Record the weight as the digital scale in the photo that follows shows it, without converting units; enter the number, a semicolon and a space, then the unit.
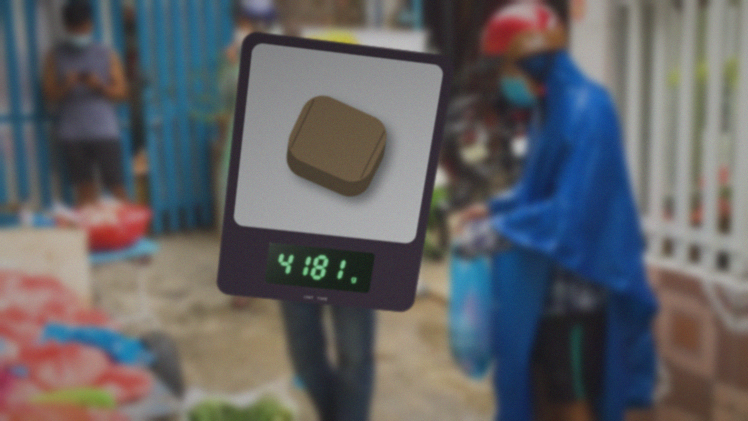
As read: 4181; g
